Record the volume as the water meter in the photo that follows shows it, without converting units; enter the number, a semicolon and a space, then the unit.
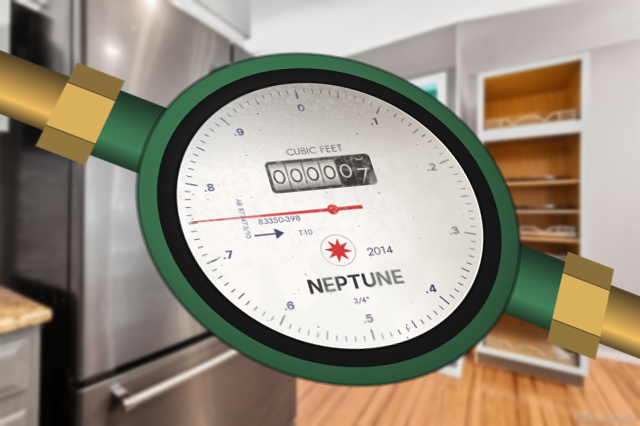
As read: 6.75; ft³
